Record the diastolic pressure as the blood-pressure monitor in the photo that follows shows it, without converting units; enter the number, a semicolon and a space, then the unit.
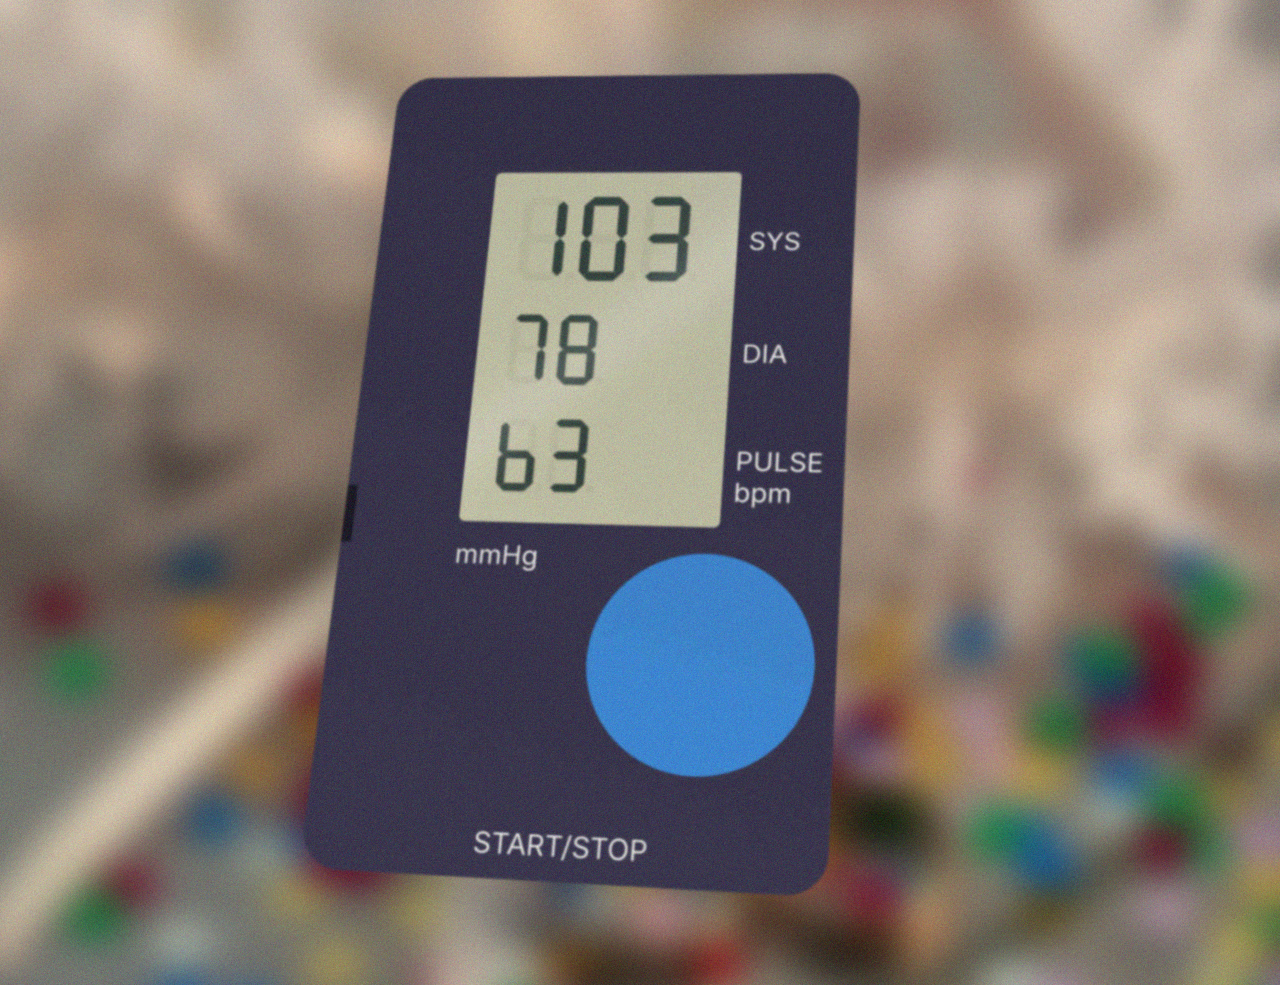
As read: 78; mmHg
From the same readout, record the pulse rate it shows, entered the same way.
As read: 63; bpm
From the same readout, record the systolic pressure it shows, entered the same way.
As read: 103; mmHg
